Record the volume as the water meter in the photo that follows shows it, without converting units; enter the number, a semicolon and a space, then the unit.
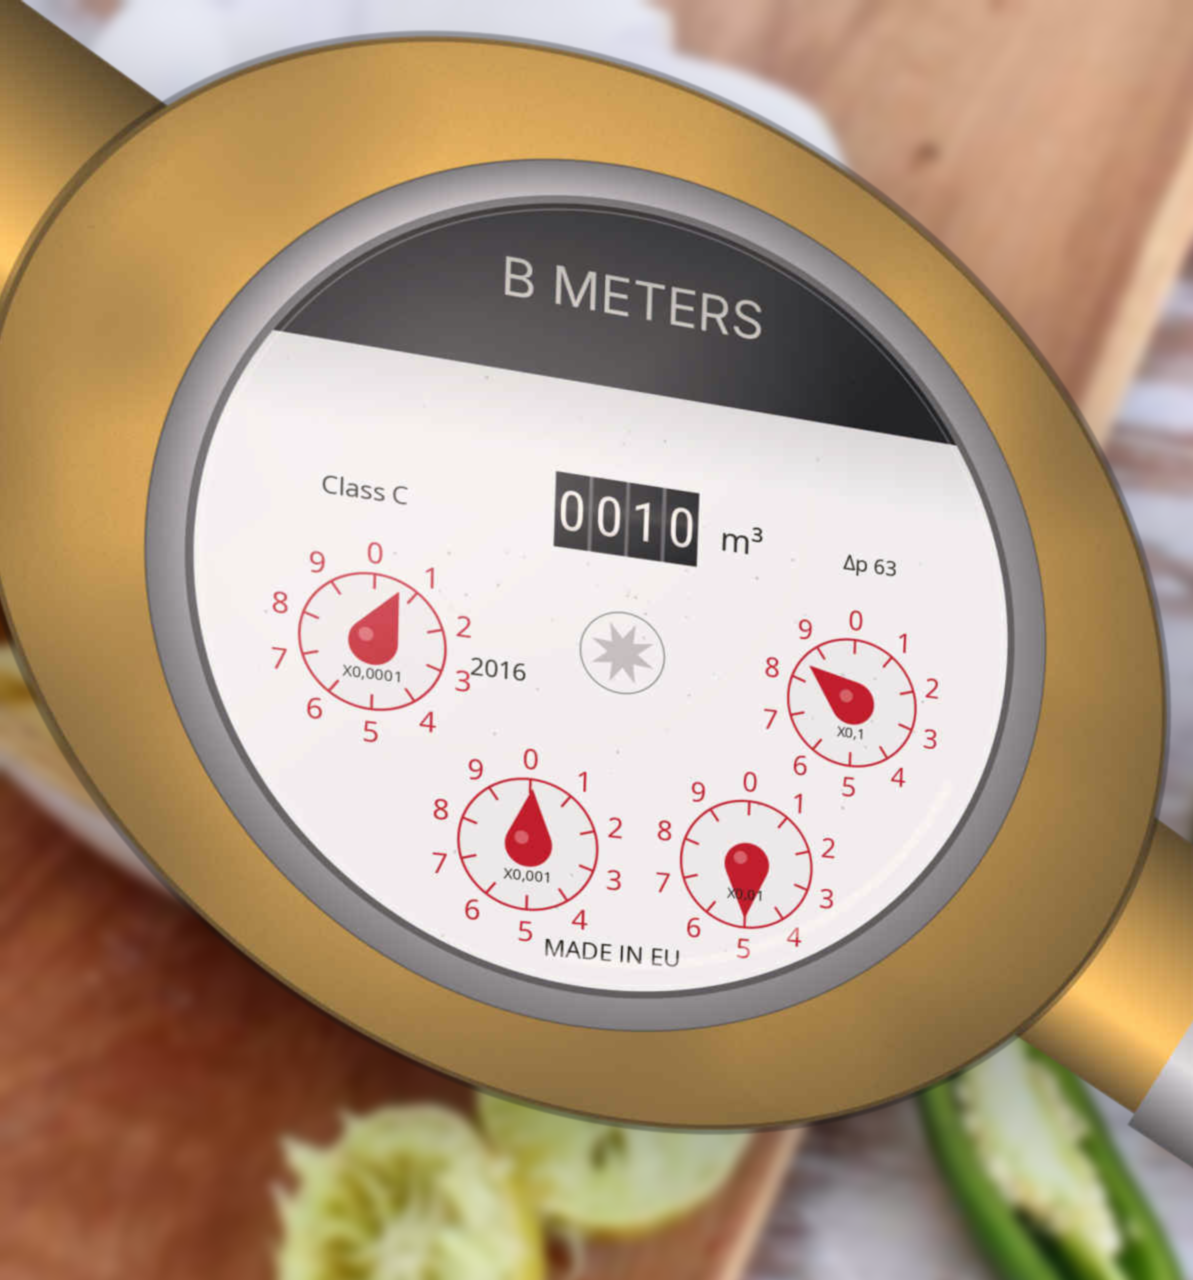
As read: 10.8500; m³
